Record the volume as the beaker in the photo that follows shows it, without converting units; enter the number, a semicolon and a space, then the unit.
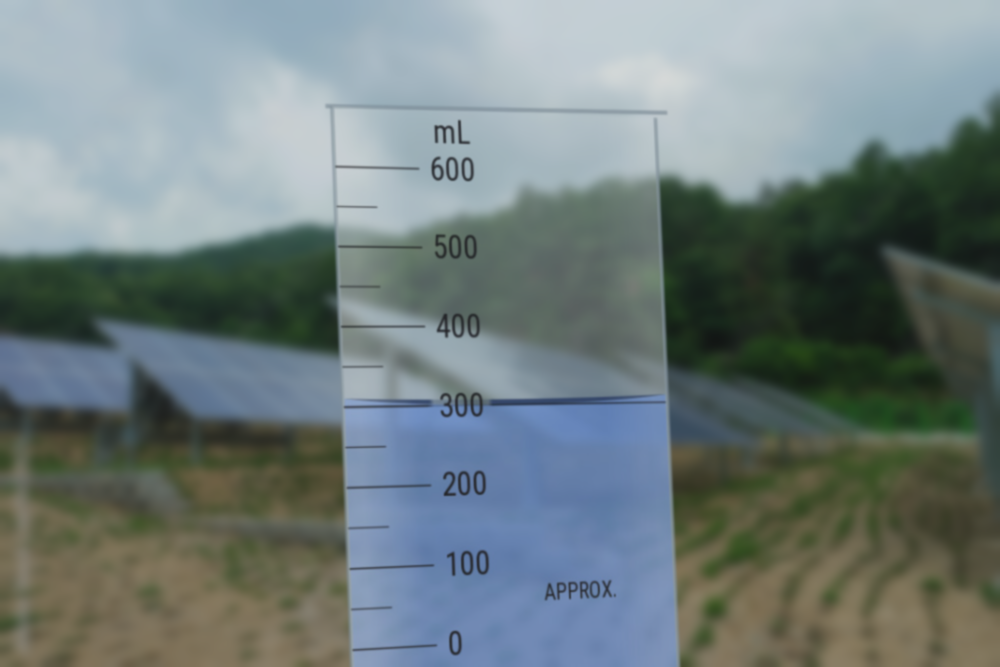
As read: 300; mL
